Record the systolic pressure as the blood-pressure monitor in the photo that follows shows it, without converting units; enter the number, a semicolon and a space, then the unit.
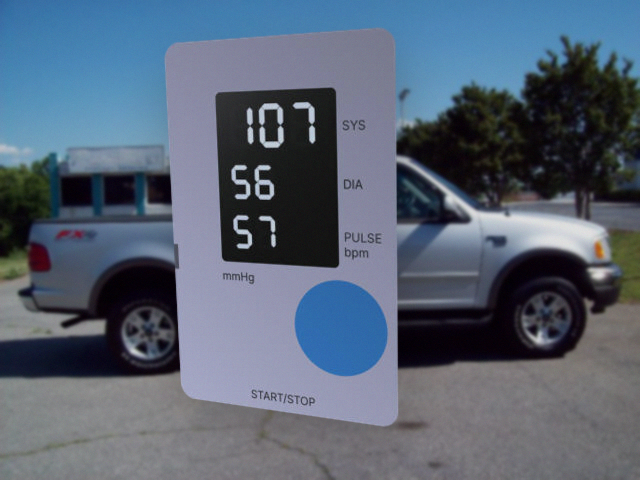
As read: 107; mmHg
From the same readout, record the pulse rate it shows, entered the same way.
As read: 57; bpm
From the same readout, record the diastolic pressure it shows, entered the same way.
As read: 56; mmHg
